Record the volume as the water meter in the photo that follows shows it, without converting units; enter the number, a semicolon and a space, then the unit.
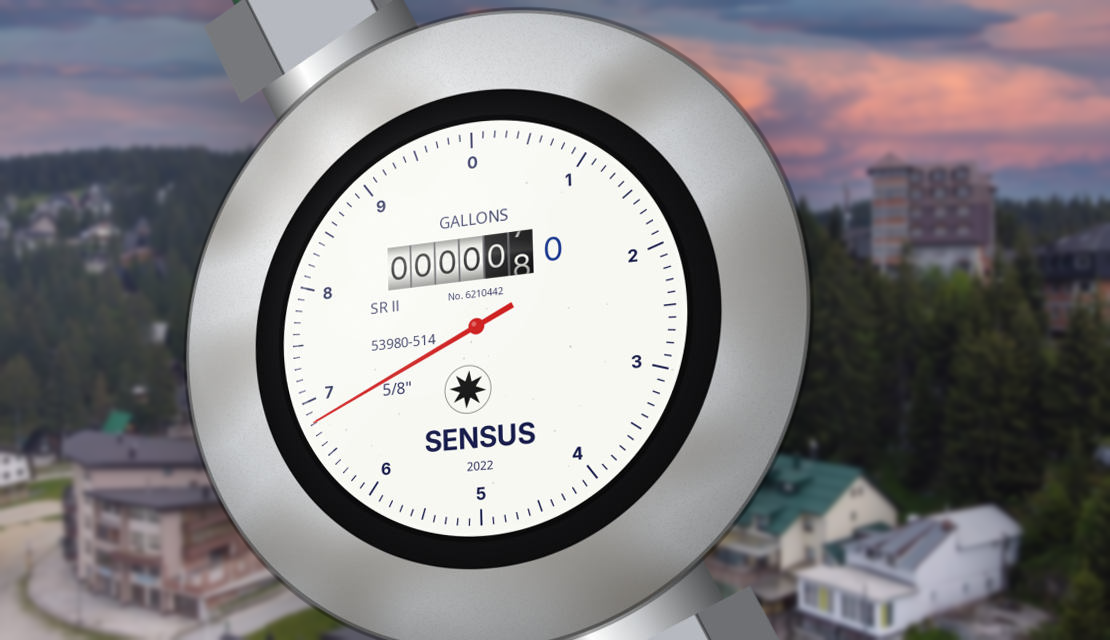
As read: 76.8; gal
